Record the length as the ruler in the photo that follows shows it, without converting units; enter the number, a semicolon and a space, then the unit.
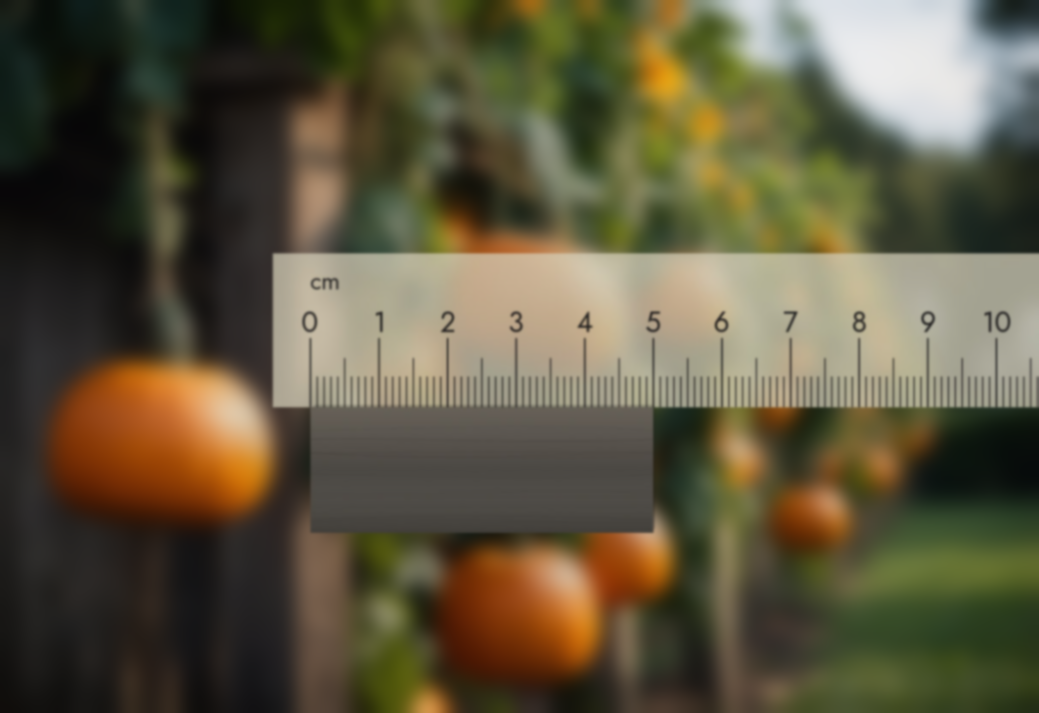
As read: 5; cm
